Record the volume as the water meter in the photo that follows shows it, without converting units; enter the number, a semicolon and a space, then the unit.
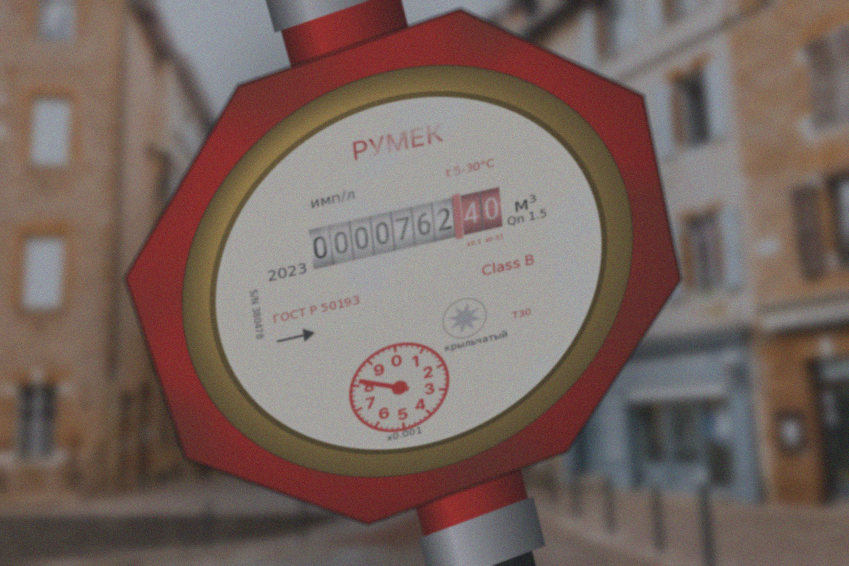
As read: 762.408; m³
